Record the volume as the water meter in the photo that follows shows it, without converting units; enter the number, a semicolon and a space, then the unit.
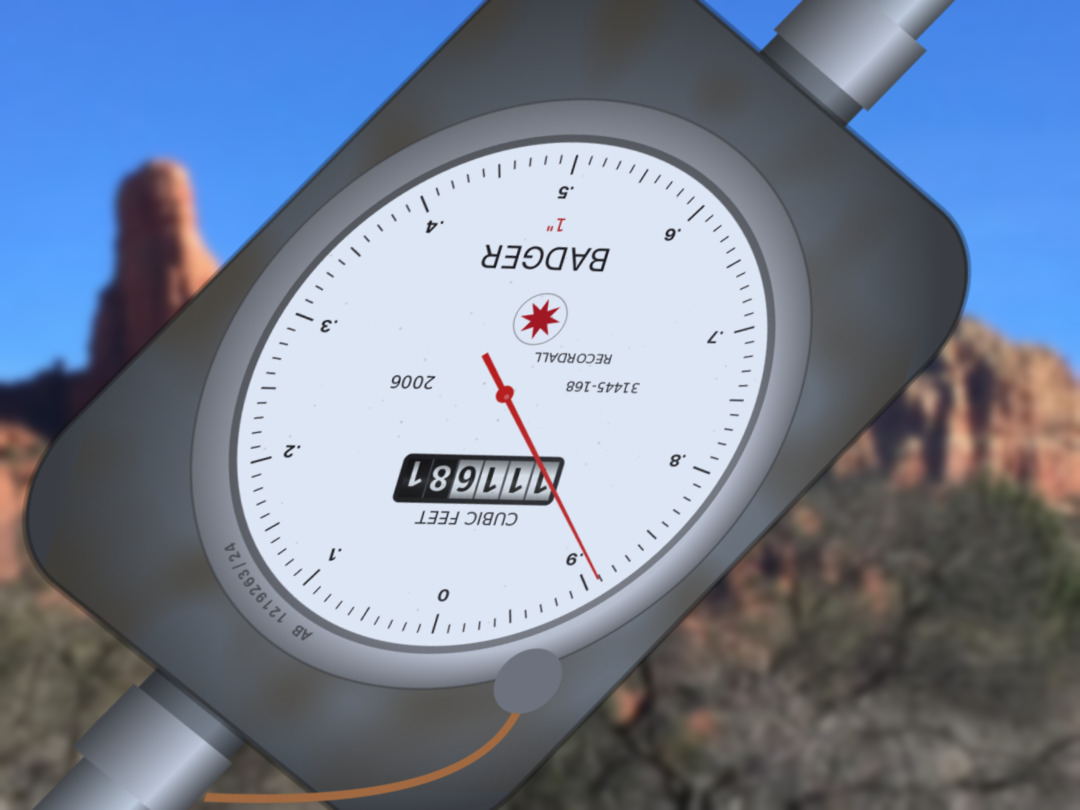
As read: 111680.89; ft³
